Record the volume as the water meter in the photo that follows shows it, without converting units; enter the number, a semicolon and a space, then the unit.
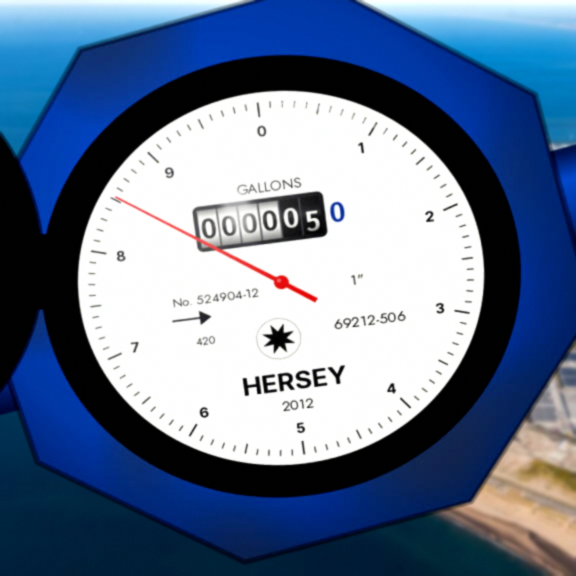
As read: 48.5; gal
